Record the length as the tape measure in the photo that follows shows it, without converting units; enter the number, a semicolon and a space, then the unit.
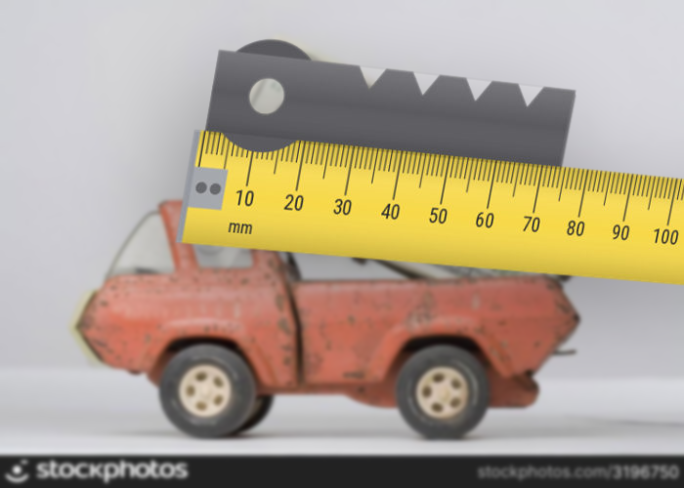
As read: 74; mm
